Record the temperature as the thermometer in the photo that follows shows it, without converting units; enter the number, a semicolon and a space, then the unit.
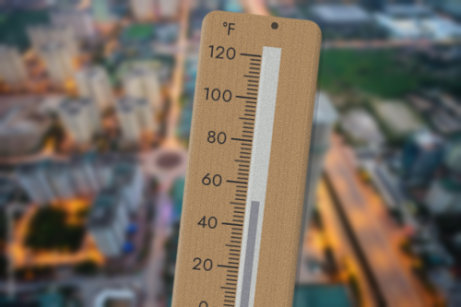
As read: 52; °F
